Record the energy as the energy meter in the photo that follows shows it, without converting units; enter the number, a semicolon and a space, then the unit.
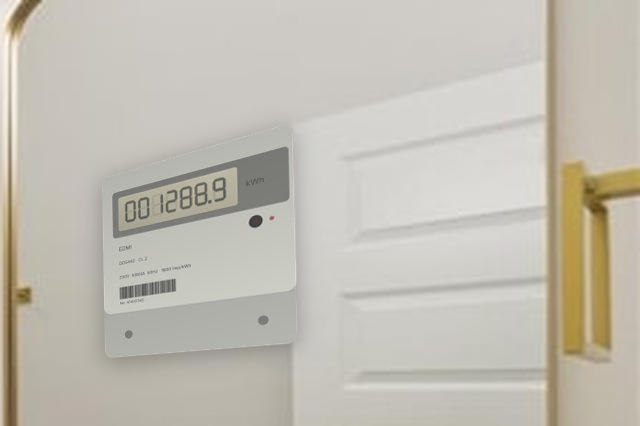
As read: 1288.9; kWh
